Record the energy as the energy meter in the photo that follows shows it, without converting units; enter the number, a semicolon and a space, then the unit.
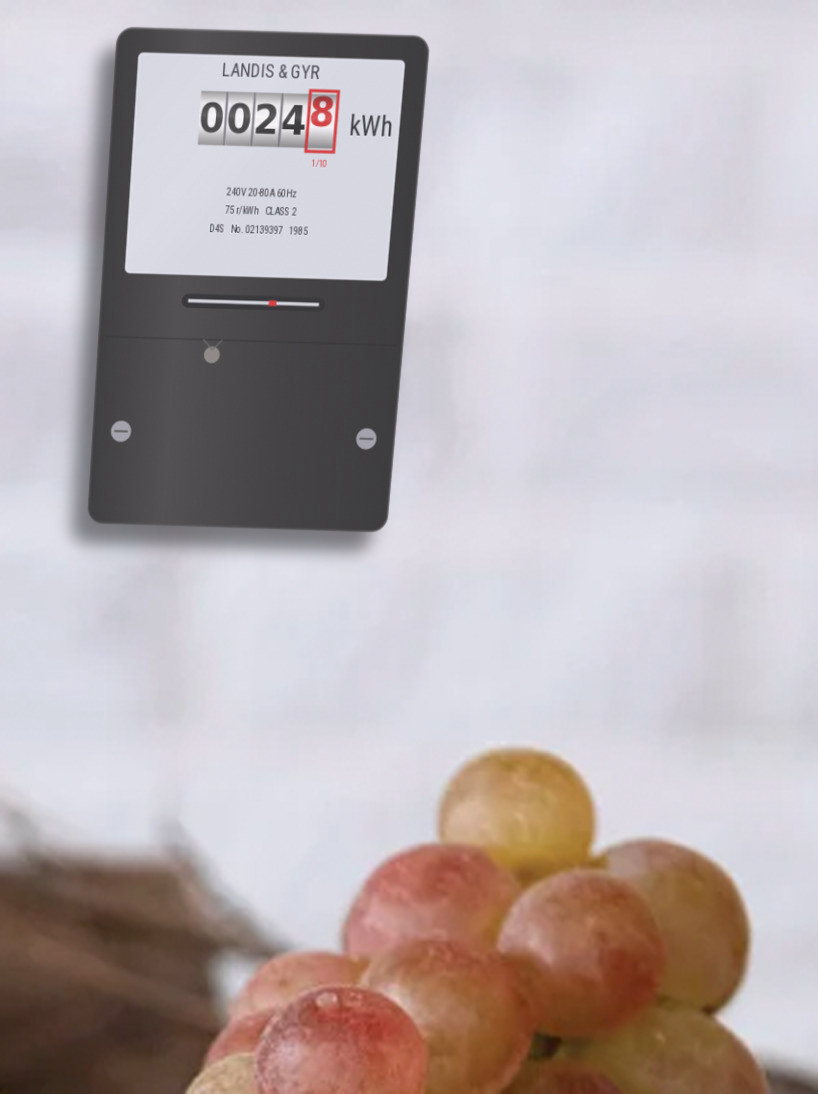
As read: 24.8; kWh
